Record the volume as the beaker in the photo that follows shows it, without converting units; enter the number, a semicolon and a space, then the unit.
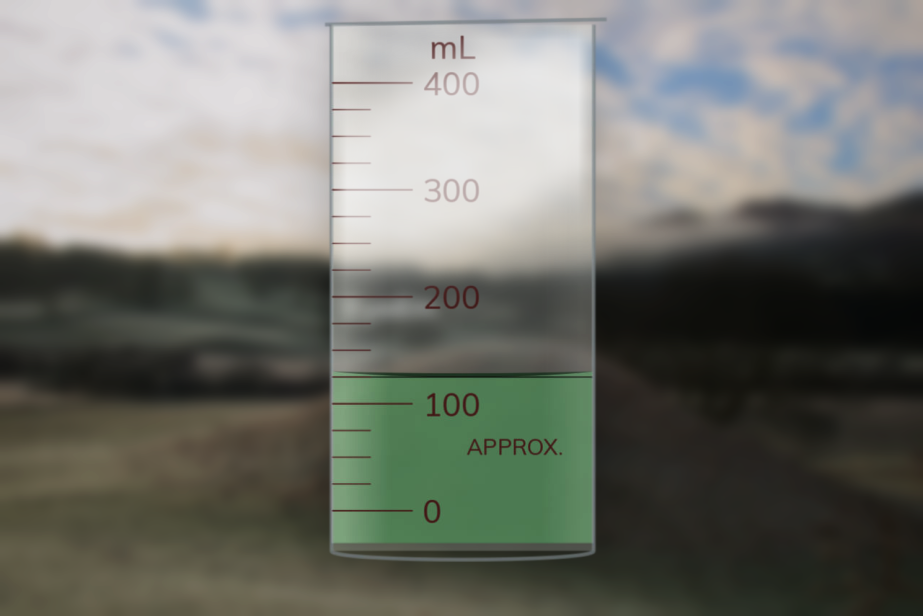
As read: 125; mL
